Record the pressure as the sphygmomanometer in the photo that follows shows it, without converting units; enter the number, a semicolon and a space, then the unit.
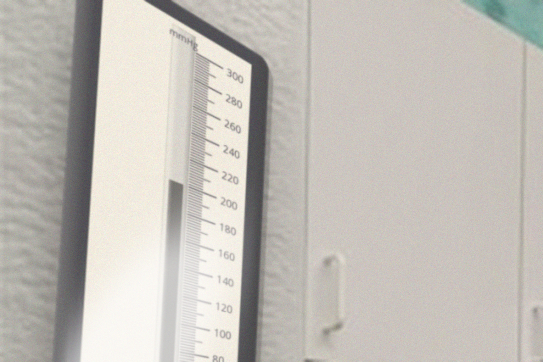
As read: 200; mmHg
